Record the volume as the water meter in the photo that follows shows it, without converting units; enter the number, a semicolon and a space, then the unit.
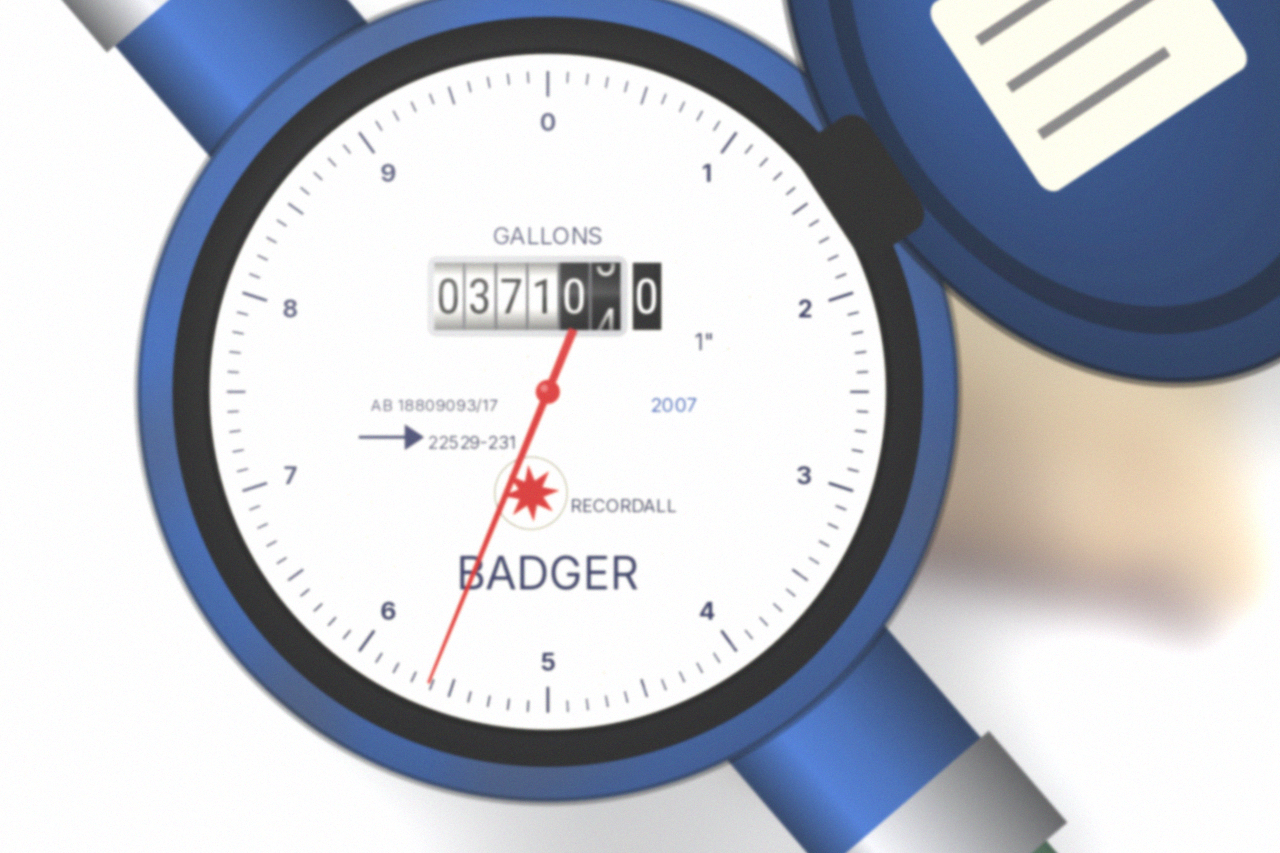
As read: 371035.6; gal
